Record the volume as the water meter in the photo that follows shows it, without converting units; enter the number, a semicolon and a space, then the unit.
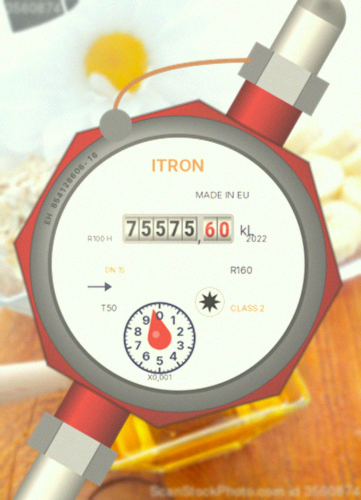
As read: 75575.599; kL
